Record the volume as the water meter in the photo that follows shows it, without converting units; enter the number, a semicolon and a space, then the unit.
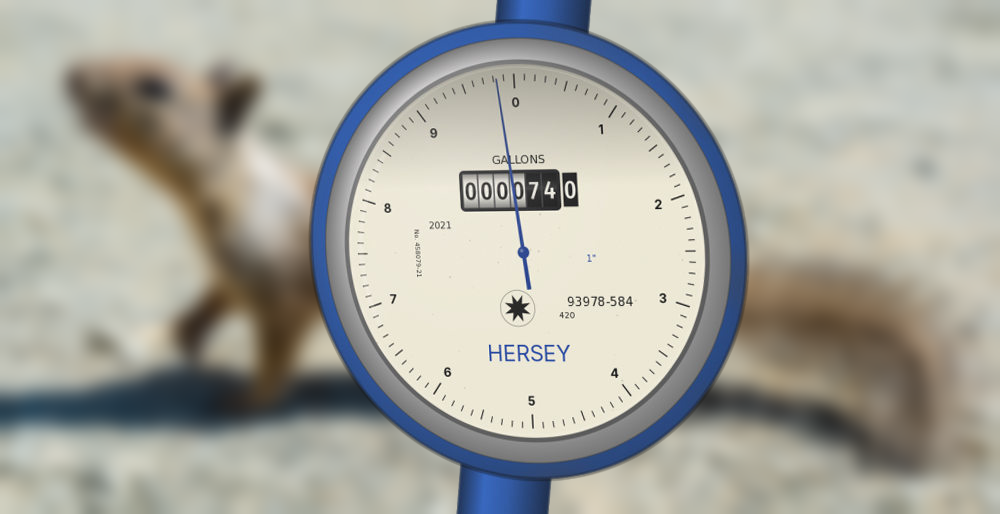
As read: 739.8; gal
